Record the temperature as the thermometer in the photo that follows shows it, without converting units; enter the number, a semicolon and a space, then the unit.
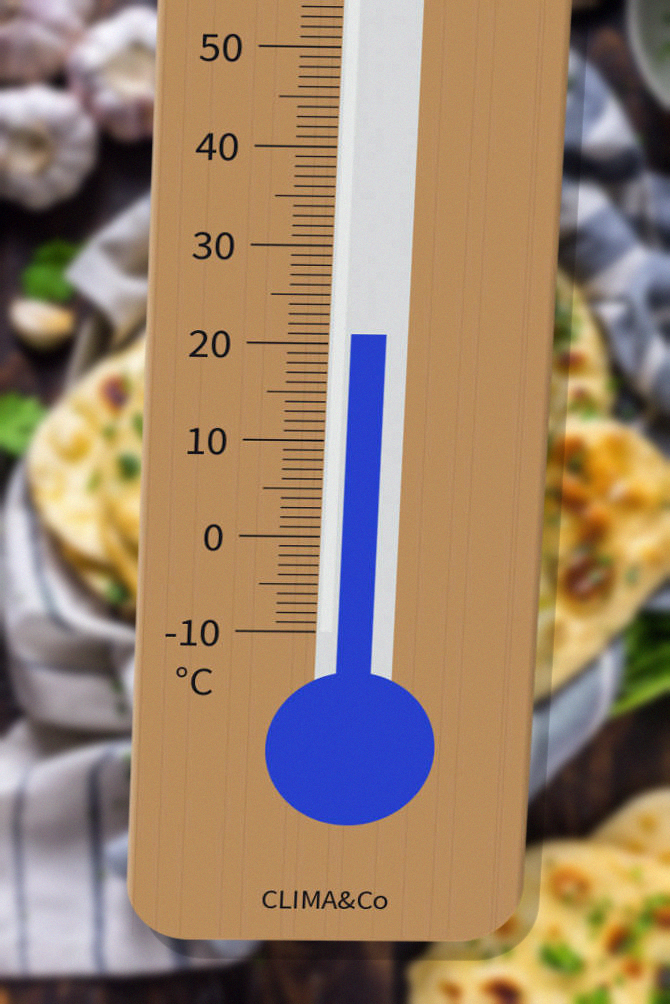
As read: 21; °C
